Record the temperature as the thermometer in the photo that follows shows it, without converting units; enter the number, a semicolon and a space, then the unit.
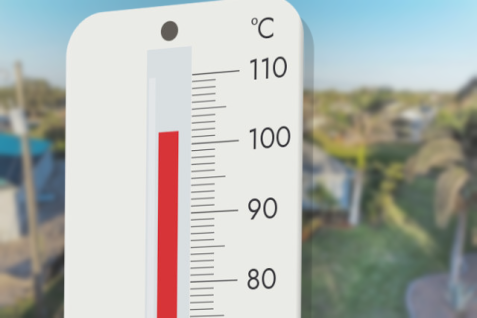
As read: 102; °C
